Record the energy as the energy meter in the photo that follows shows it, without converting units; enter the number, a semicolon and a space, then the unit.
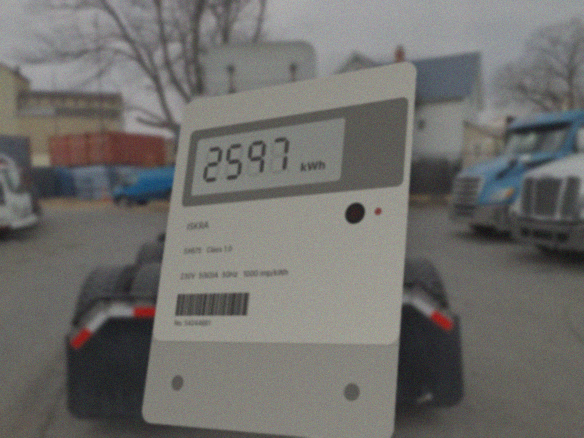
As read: 2597; kWh
